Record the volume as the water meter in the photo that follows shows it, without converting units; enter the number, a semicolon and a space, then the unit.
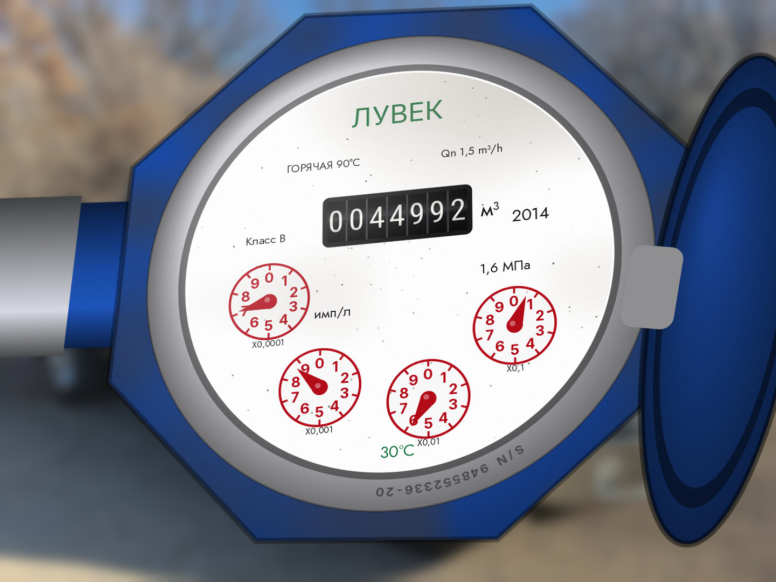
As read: 44992.0587; m³
